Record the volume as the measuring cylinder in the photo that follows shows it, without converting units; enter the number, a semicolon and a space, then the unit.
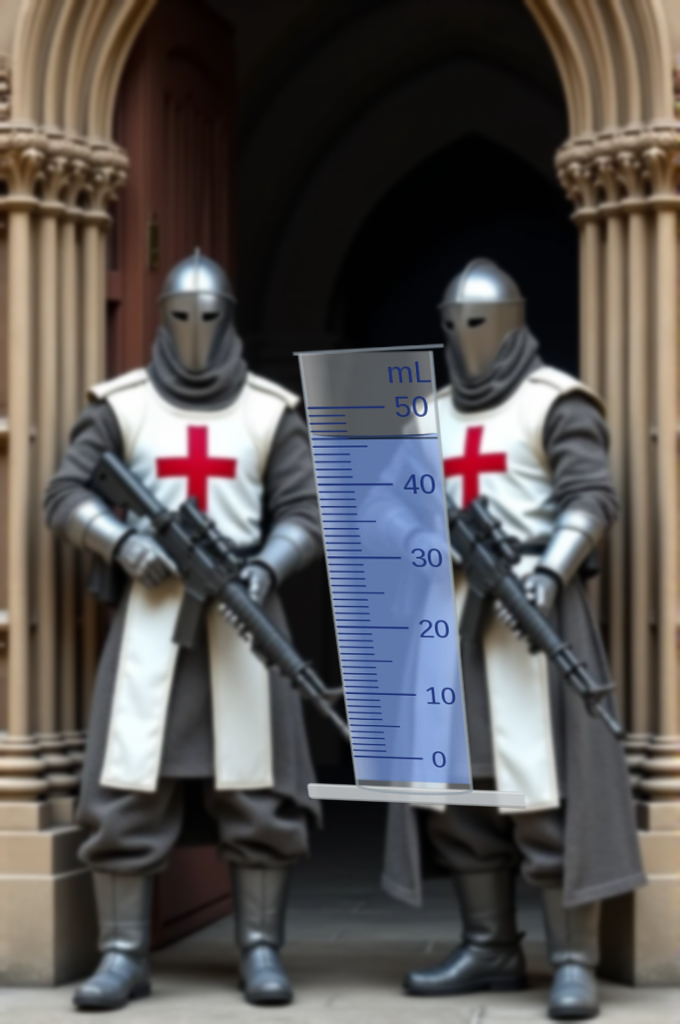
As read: 46; mL
